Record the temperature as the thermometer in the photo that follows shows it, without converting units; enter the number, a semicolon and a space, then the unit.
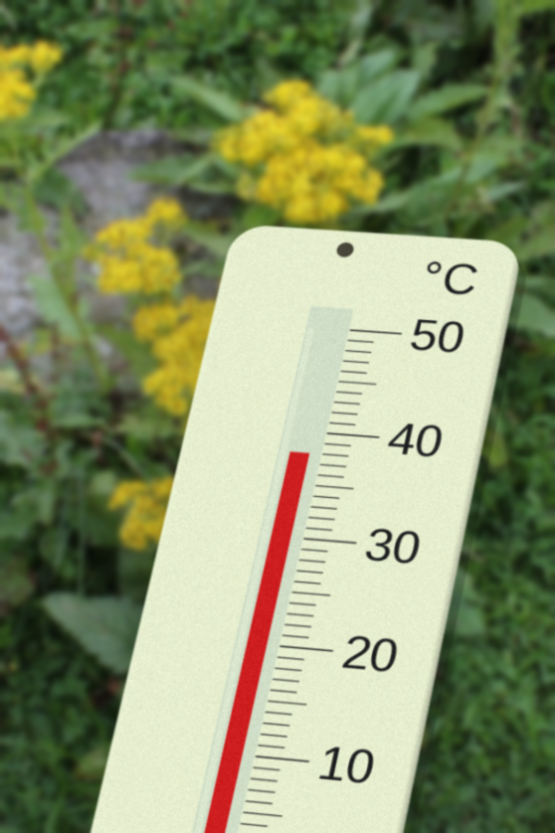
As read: 38; °C
